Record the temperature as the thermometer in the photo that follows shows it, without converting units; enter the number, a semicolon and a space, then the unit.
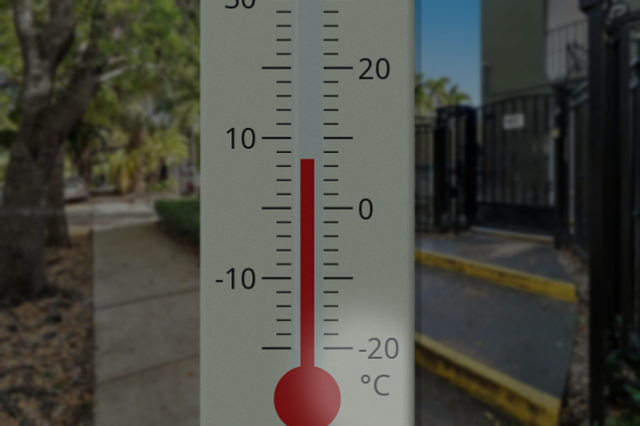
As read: 7; °C
